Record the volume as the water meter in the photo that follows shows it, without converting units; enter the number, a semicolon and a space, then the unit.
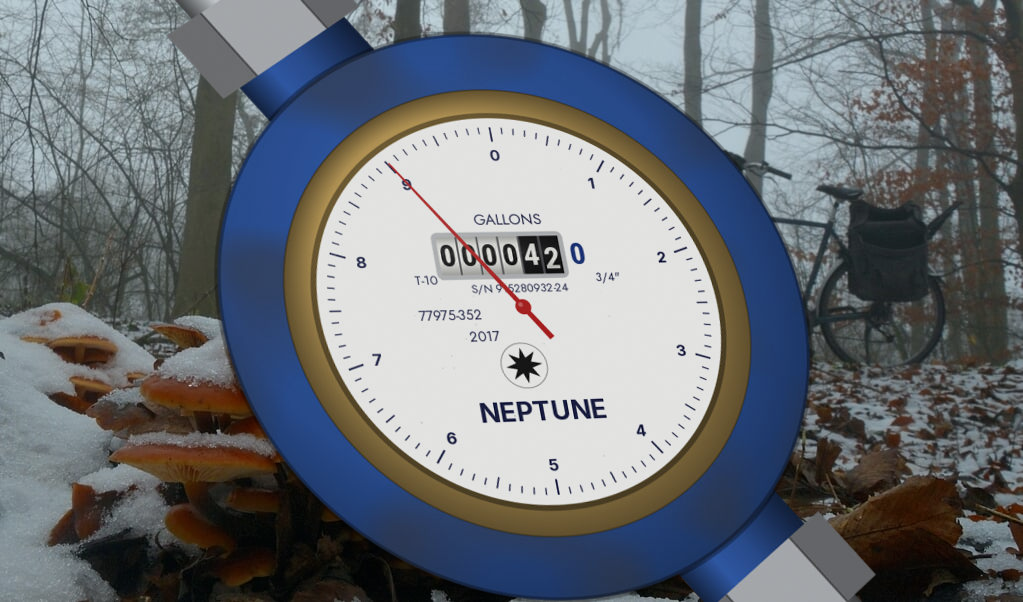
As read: 419.0; gal
